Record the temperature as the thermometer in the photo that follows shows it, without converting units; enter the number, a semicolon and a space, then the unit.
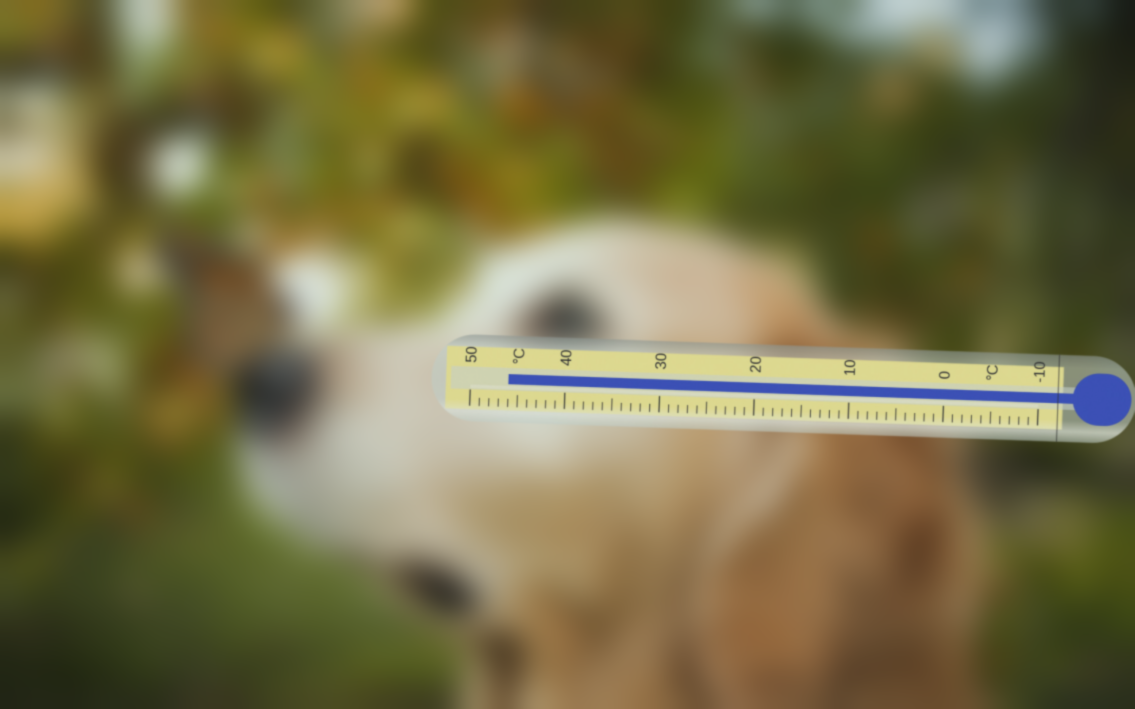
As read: 46; °C
